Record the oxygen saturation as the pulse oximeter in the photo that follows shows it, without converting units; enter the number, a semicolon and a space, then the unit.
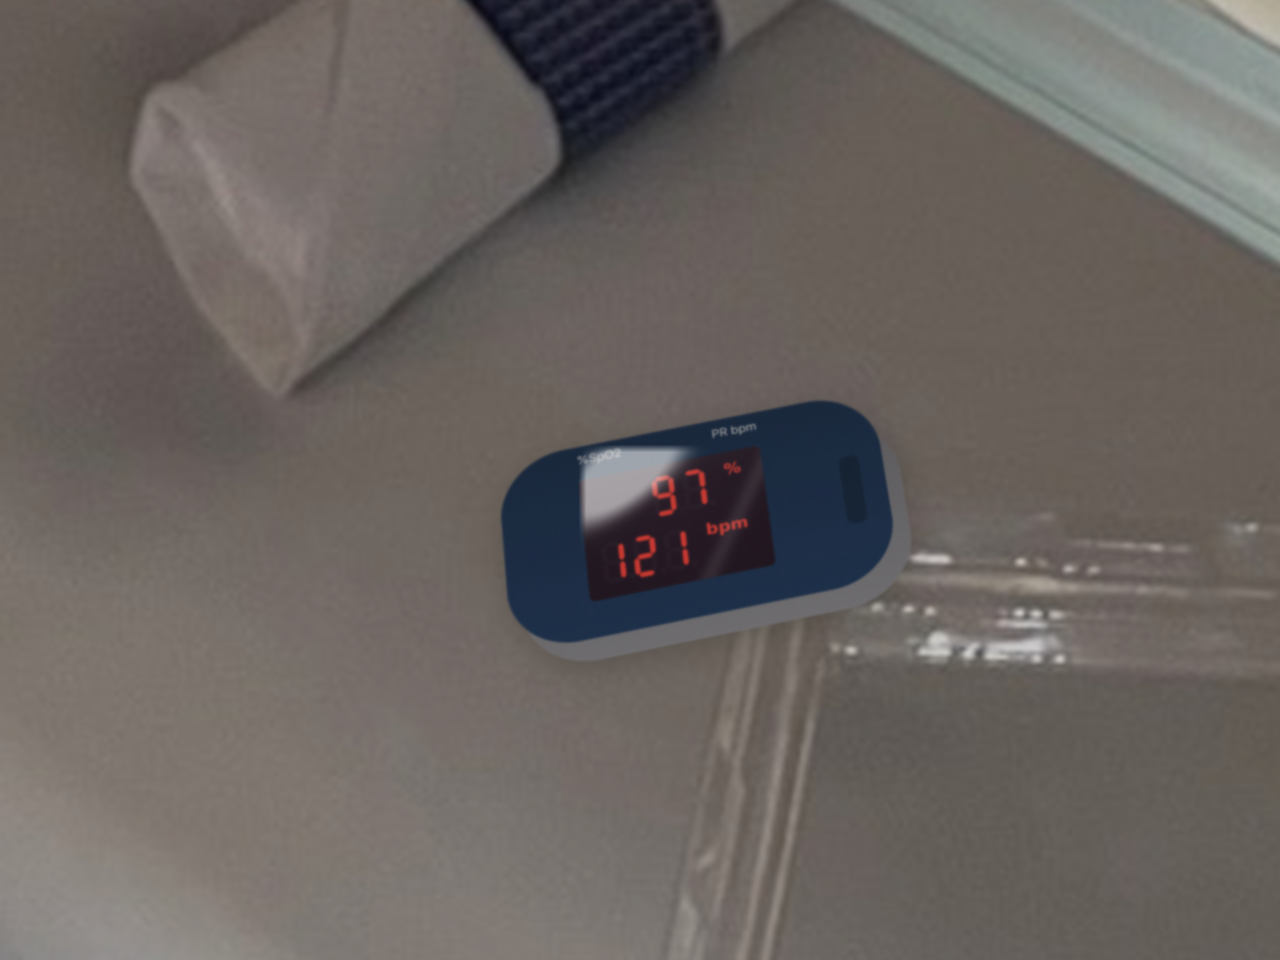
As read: 97; %
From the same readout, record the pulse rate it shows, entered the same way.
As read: 121; bpm
